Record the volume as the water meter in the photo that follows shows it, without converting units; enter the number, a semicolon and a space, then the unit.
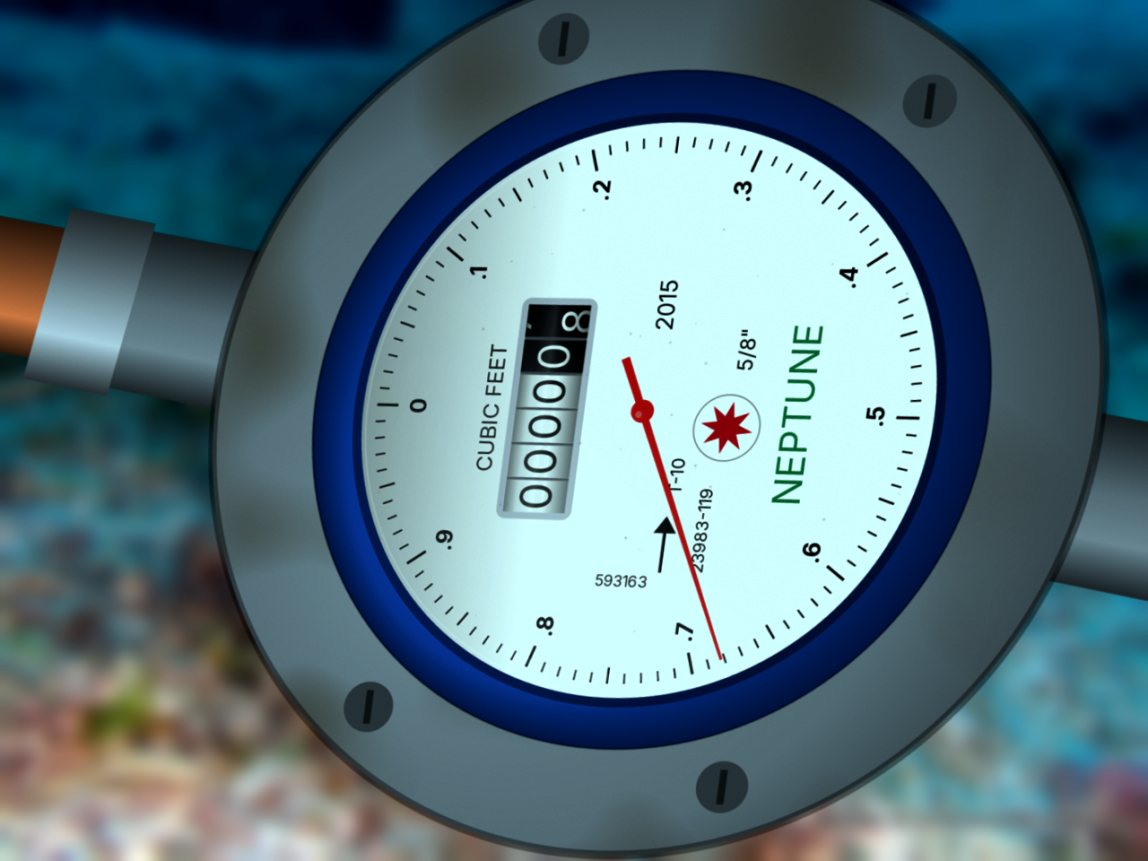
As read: 7.68; ft³
